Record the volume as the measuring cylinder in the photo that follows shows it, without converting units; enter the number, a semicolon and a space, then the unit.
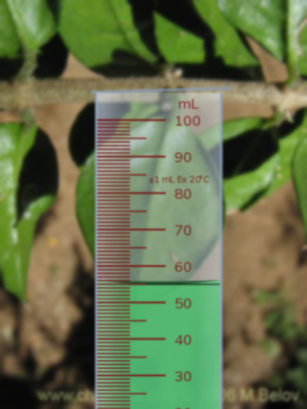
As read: 55; mL
